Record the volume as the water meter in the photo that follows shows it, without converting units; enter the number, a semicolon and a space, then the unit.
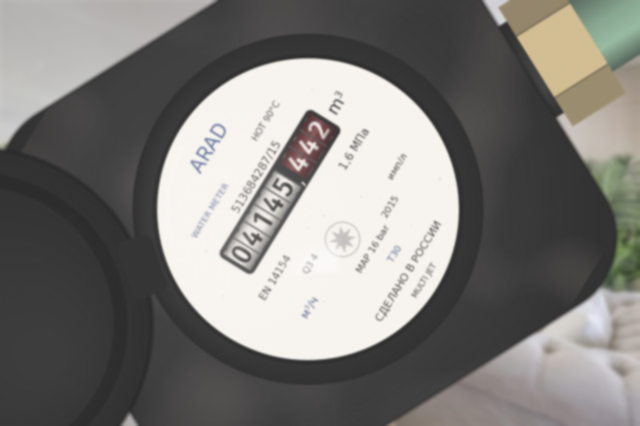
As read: 4145.442; m³
